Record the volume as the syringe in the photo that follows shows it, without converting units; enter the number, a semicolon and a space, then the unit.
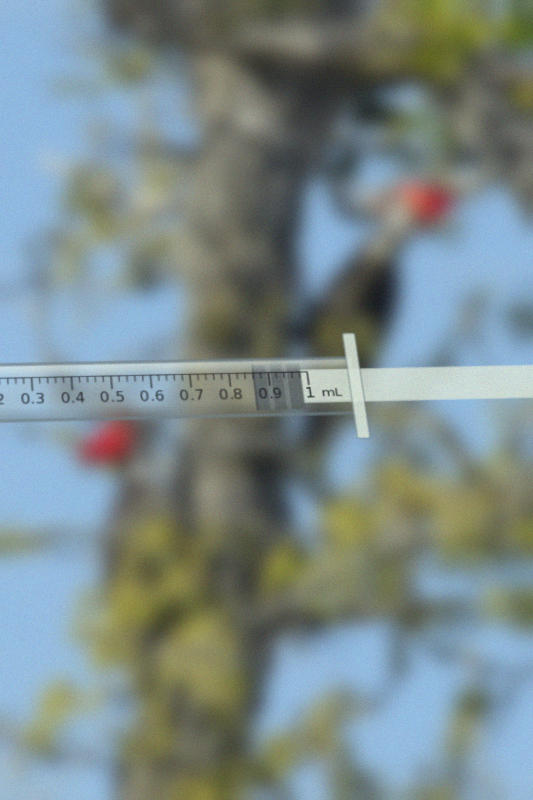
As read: 0.86; mL
